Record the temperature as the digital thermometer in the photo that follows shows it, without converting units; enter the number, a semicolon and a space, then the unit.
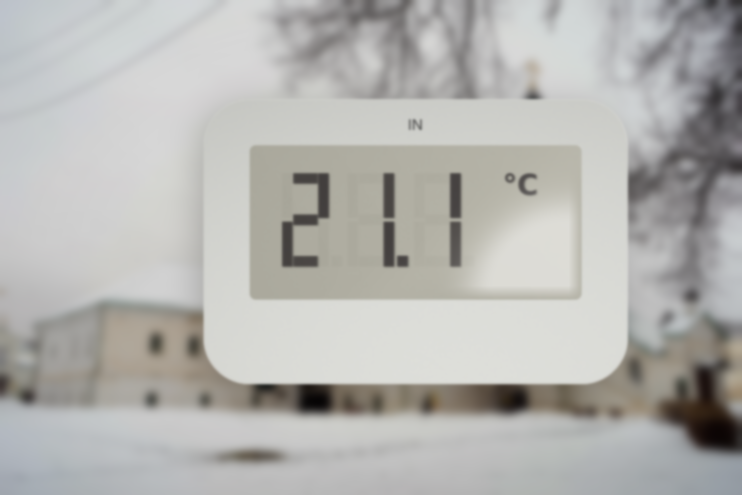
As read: 21.1; °C
